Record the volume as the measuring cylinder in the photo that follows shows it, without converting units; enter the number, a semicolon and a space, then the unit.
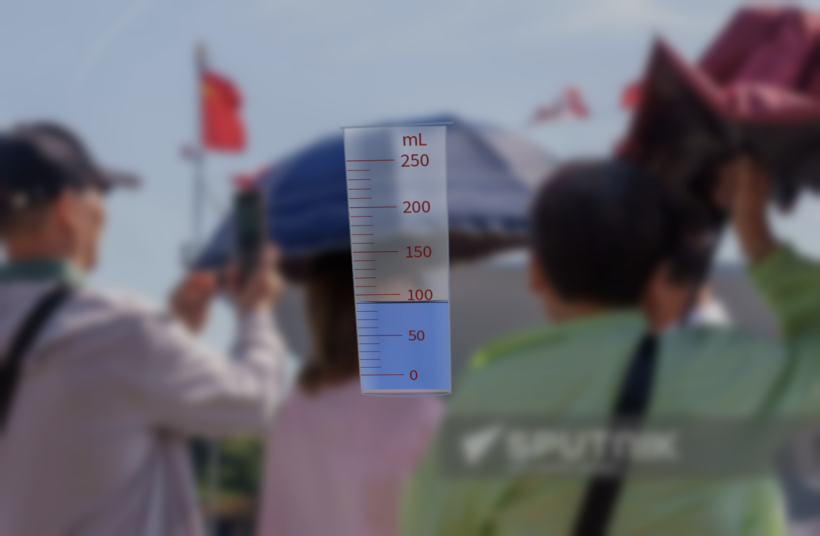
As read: 90; mL
